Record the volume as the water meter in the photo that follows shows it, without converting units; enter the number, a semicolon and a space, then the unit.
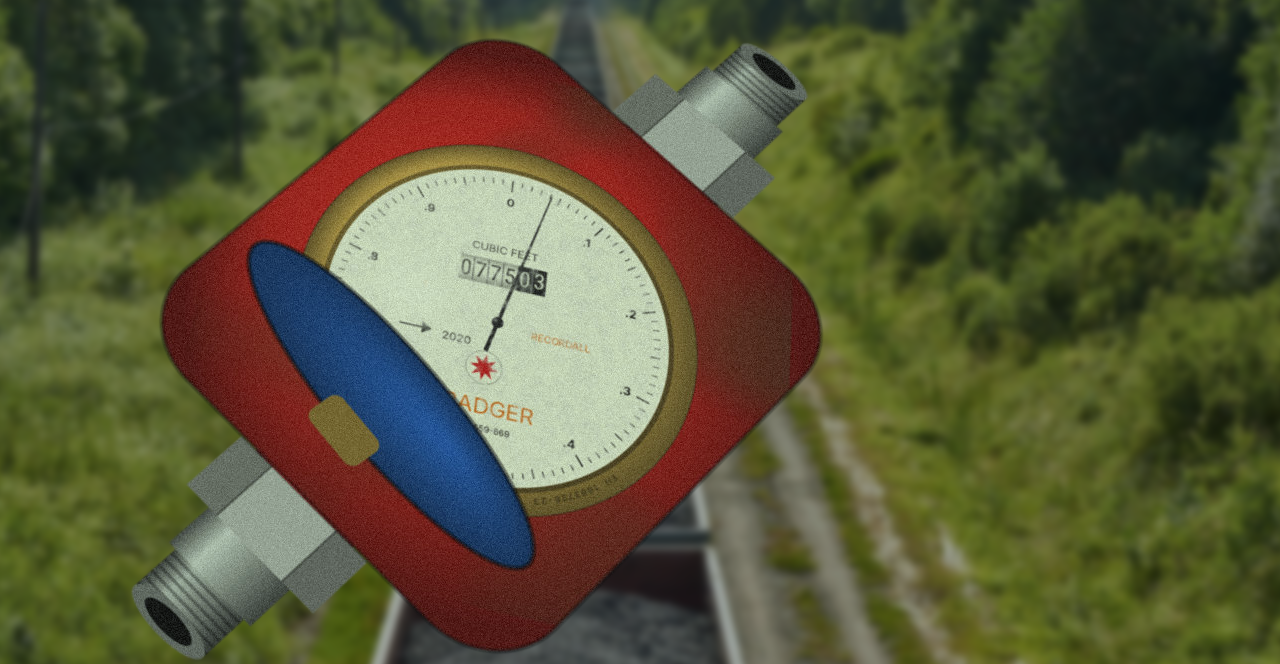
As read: 77503.04; ft³
